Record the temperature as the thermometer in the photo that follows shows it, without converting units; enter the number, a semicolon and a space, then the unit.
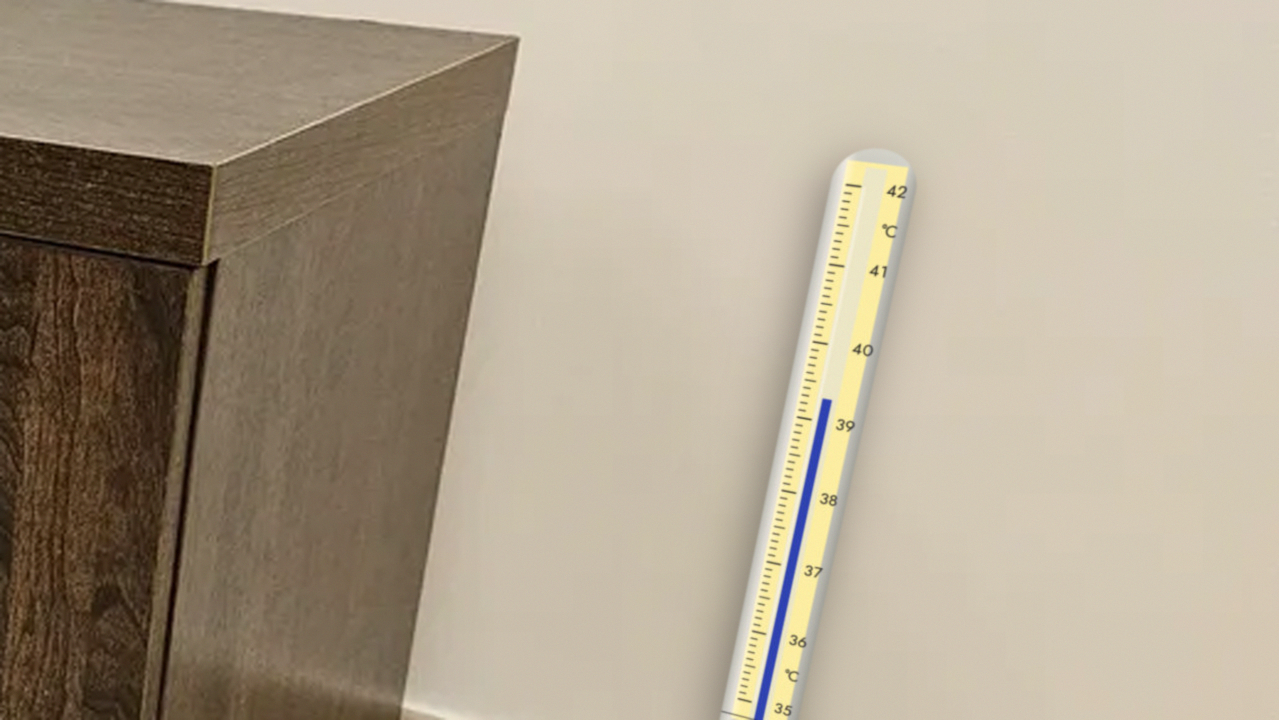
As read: 39.3; °C
